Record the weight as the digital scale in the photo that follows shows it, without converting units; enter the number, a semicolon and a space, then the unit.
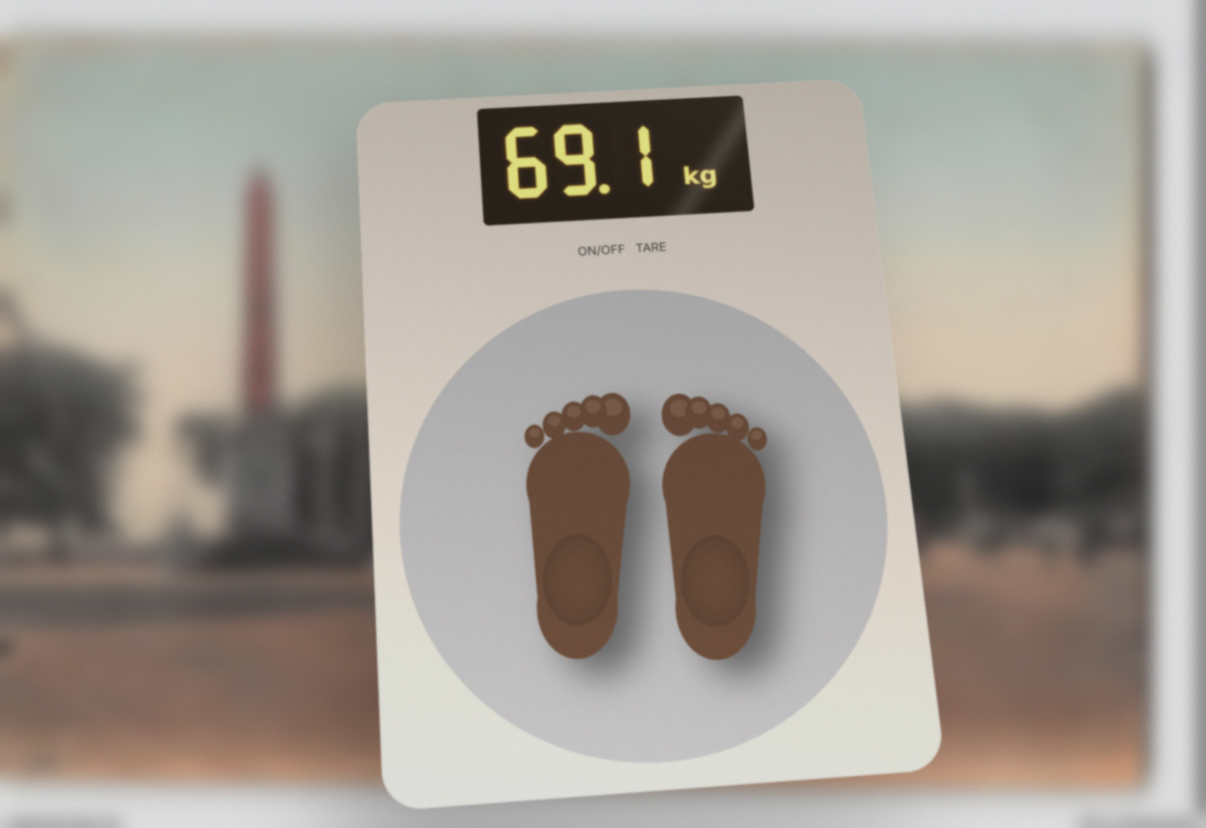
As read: 69.1; kg
